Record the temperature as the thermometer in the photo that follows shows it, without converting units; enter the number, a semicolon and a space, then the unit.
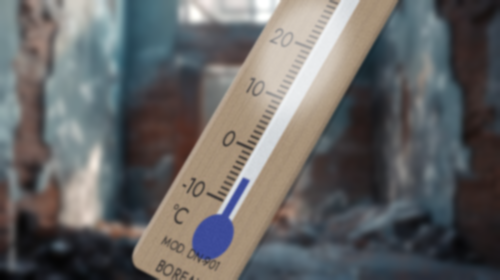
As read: -5; °C
